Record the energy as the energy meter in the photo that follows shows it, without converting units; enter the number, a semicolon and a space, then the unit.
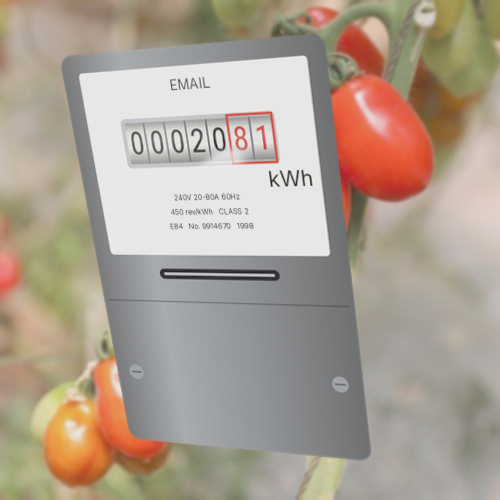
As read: 20.81; kWh
